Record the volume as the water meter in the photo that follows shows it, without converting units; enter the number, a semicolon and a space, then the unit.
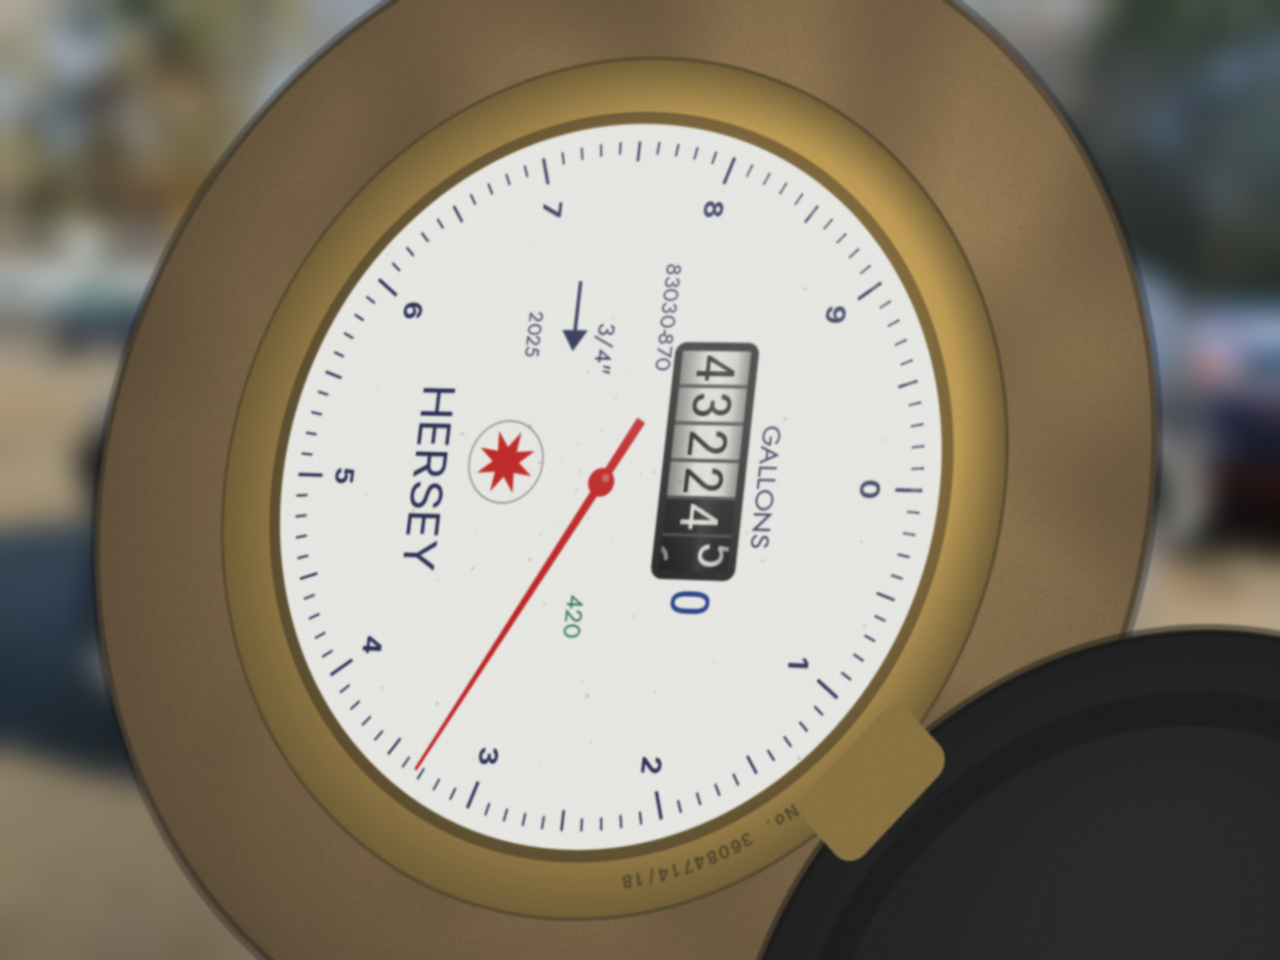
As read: 4322453.3; gal
